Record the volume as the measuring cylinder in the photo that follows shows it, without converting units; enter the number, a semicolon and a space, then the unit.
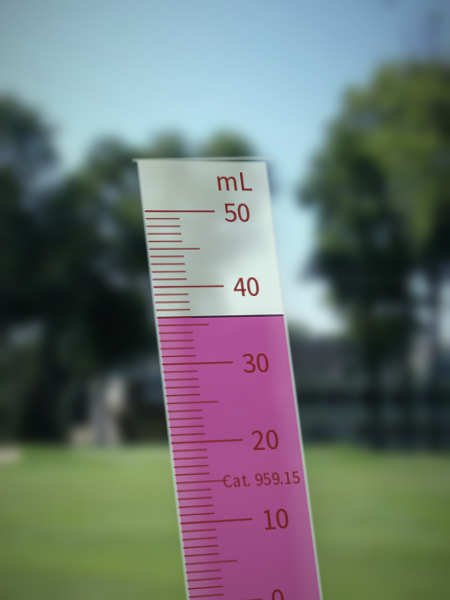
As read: 36; mL
